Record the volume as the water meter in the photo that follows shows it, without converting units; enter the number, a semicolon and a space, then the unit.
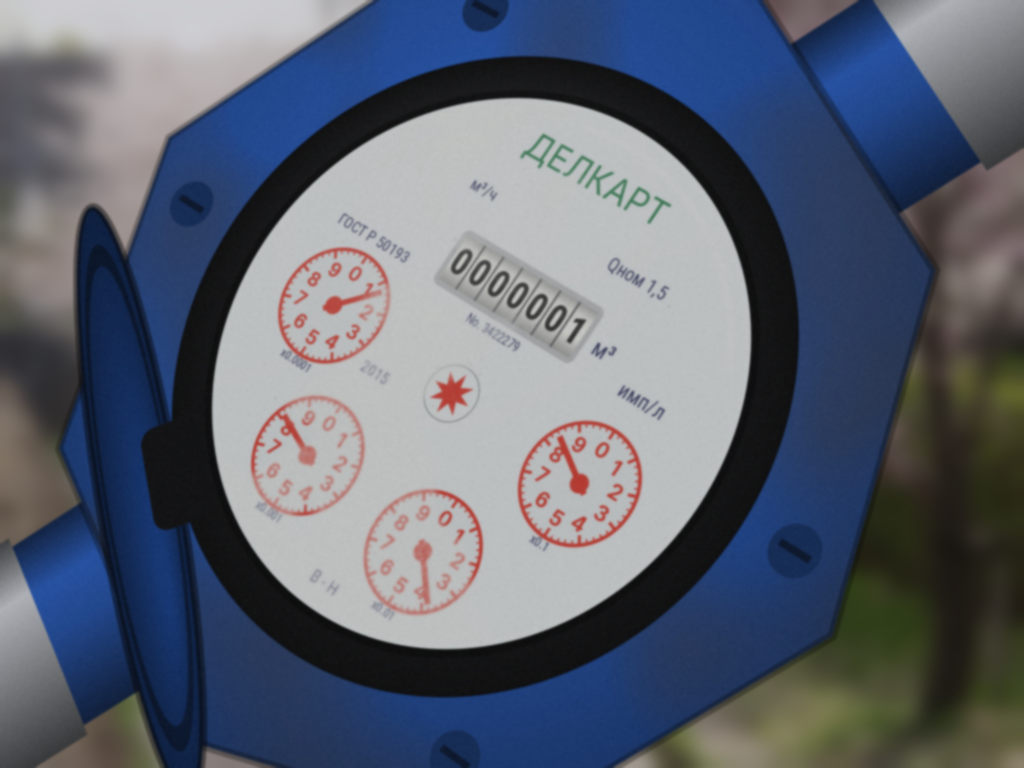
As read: 1.8381; m³
